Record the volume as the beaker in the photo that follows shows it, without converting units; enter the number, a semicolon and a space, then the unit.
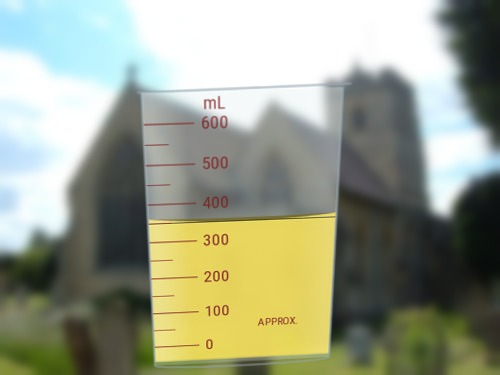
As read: 350; mL
